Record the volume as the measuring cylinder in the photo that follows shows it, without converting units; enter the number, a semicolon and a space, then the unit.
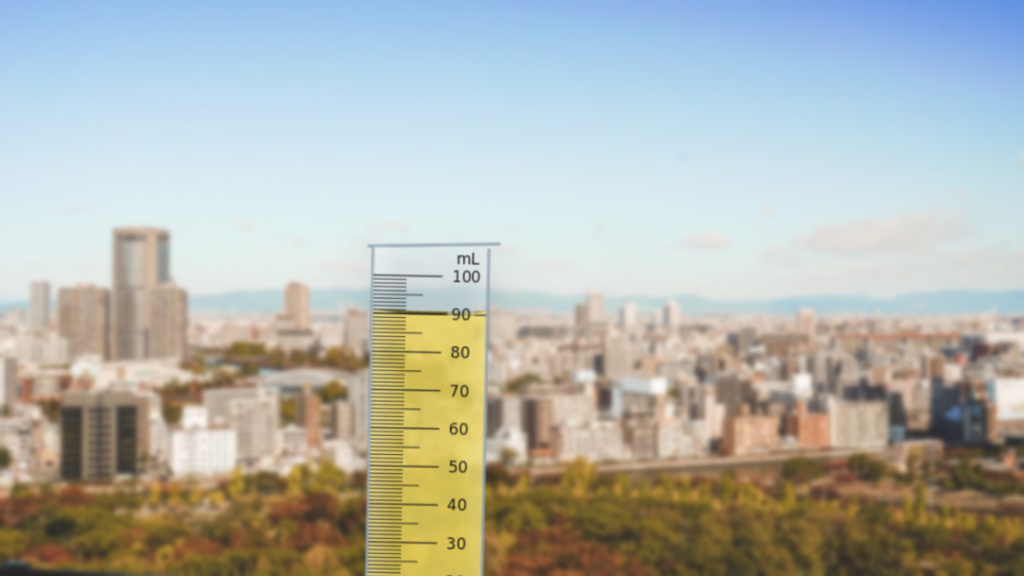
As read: 90; mL
